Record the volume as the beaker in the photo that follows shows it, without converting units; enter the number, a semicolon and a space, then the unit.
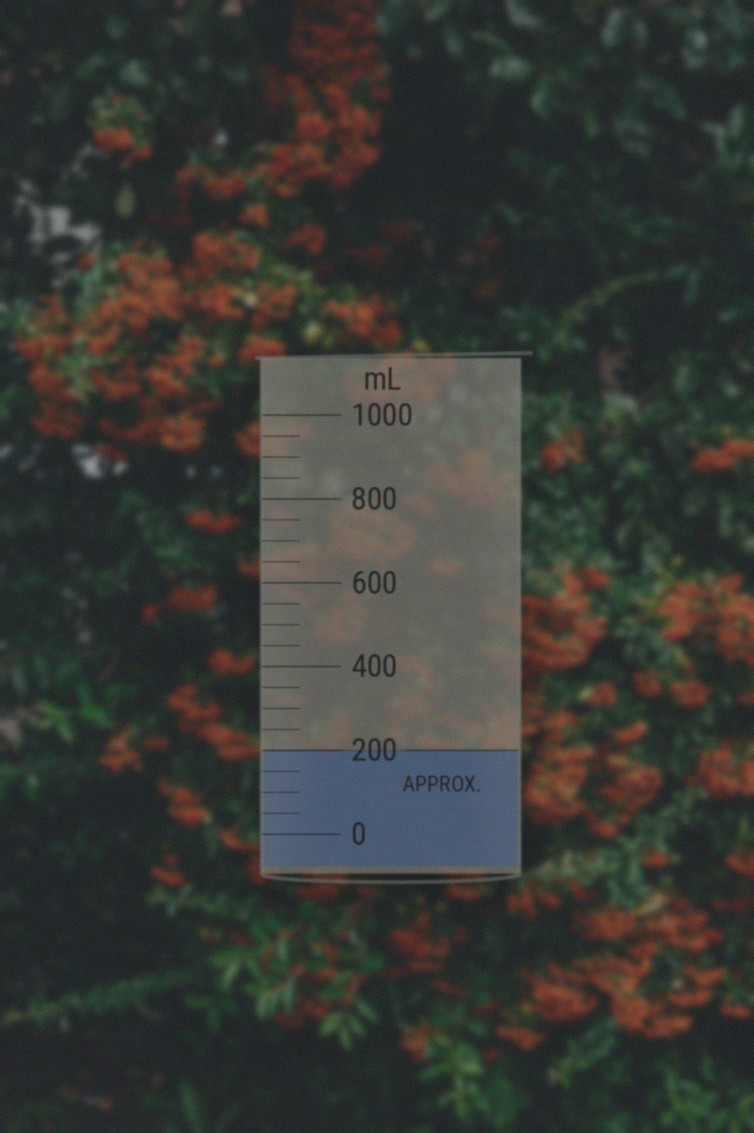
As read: 200; mL
